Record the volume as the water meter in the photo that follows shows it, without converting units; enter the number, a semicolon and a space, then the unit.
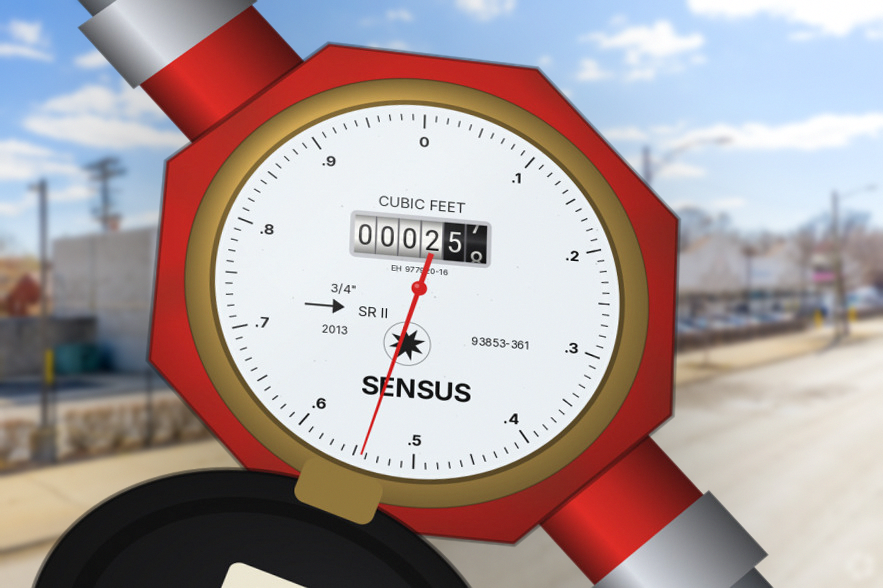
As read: 257.54; ft³
